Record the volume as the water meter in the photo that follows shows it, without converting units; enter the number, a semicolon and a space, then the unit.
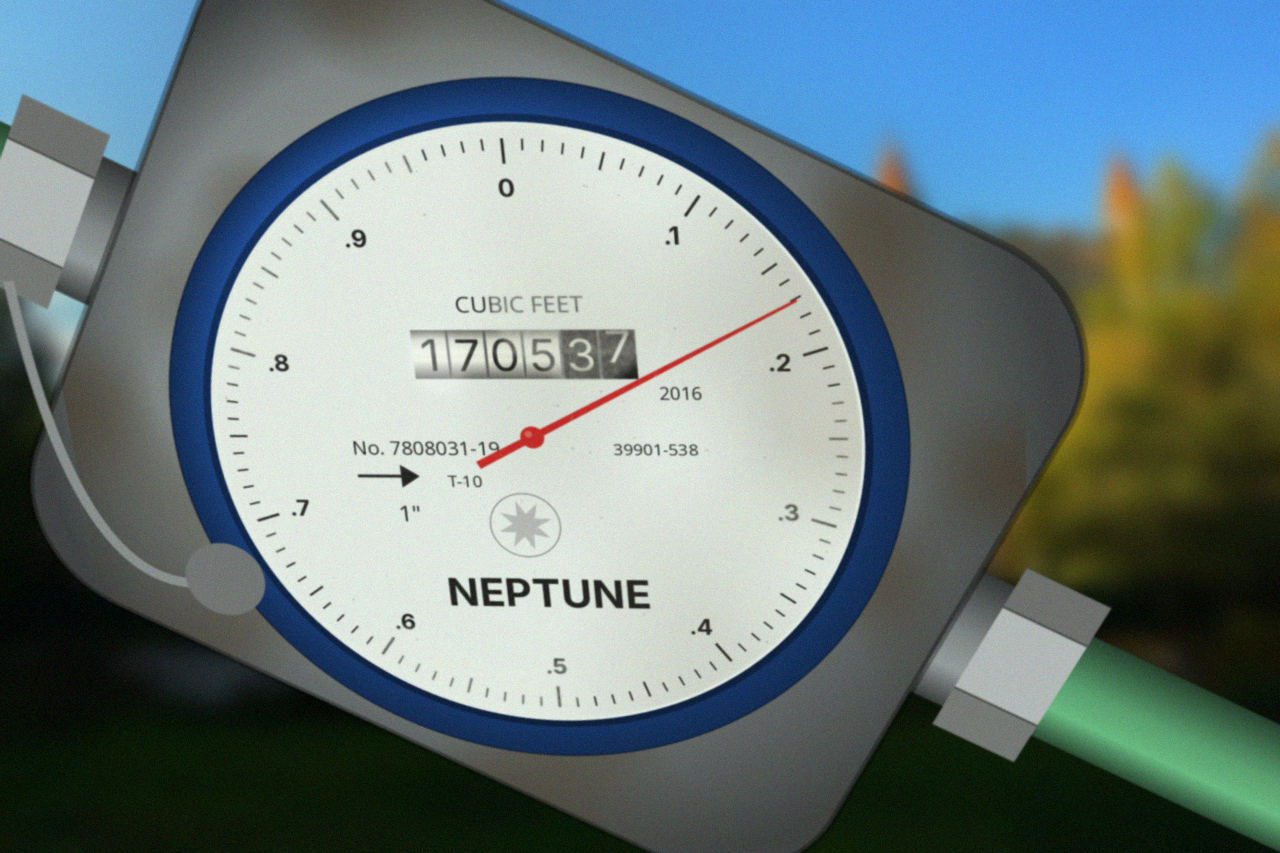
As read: 170537.17; ft³
